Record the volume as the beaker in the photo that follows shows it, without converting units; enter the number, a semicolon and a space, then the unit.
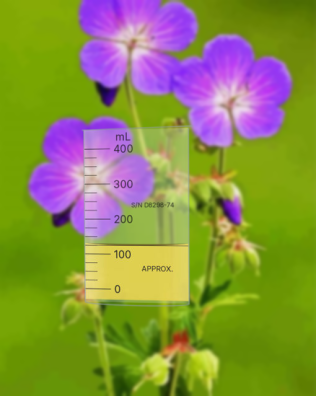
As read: 125; mL
